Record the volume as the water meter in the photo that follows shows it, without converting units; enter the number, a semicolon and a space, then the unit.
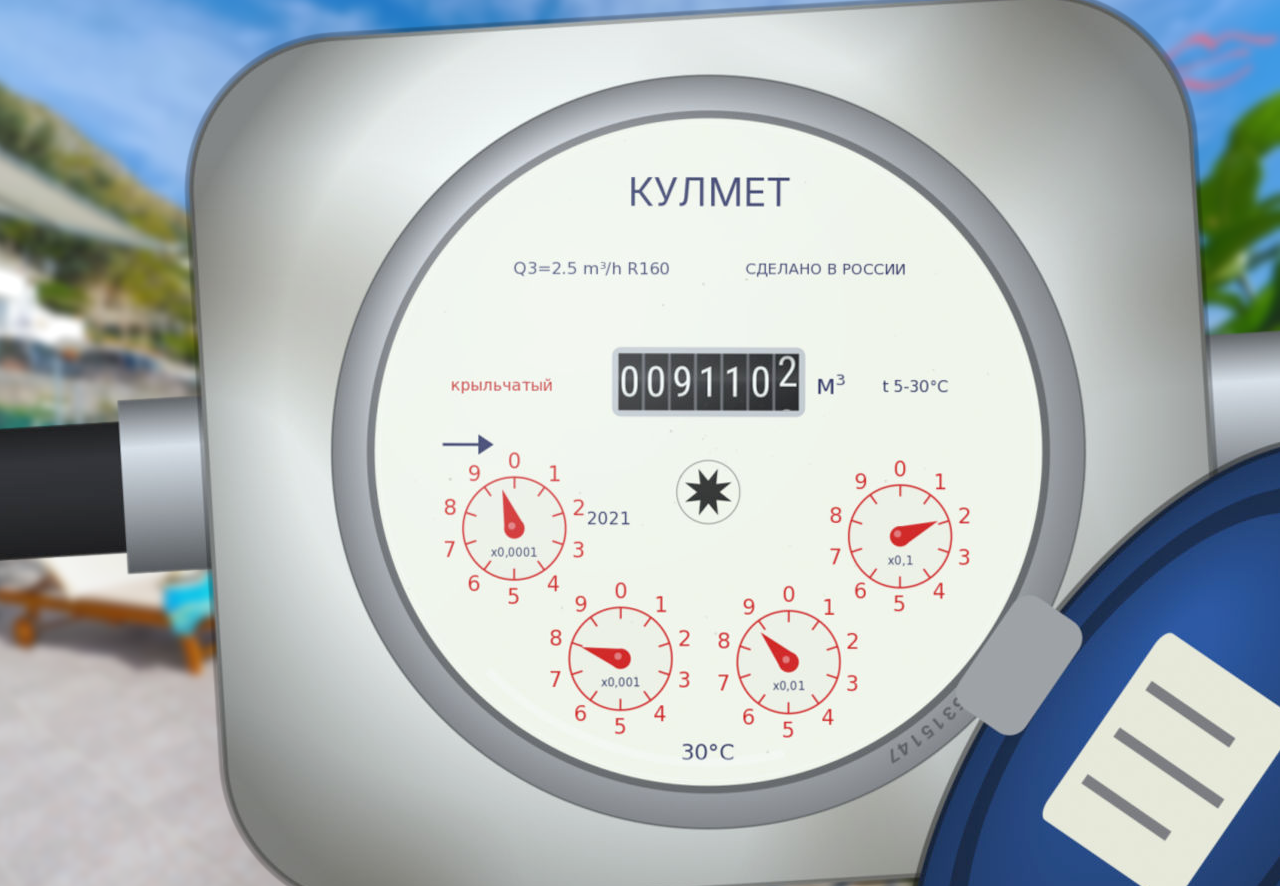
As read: 91102.1879; m³
